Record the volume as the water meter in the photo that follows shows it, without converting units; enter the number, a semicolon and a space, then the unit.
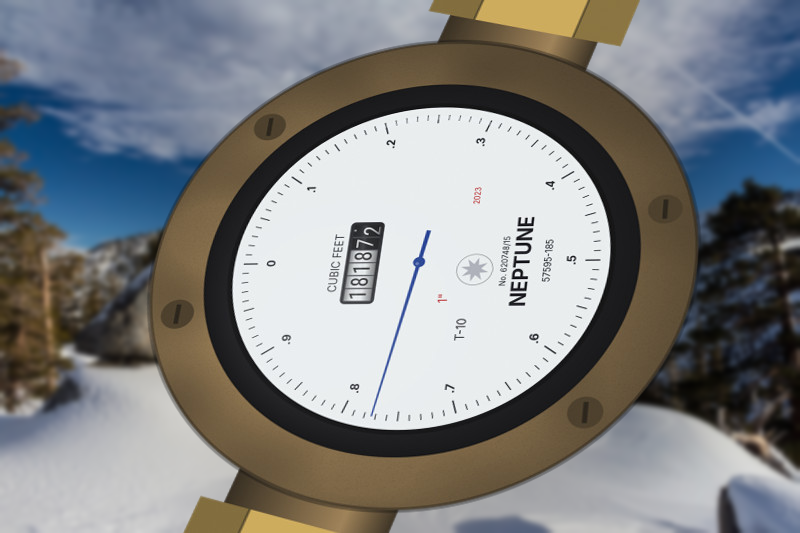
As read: 181871.77; ft³
